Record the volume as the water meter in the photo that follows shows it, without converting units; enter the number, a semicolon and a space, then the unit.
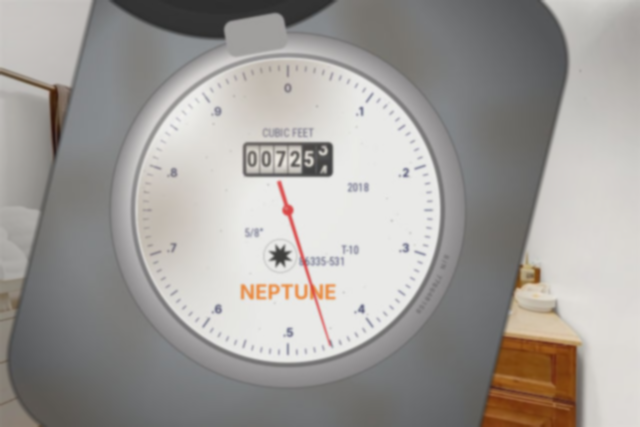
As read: 7253.45; ft³
